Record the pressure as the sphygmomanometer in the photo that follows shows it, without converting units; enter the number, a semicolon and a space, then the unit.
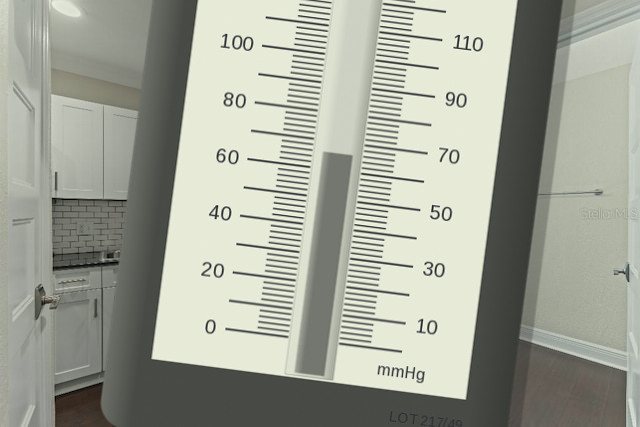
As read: 66; mmHg
